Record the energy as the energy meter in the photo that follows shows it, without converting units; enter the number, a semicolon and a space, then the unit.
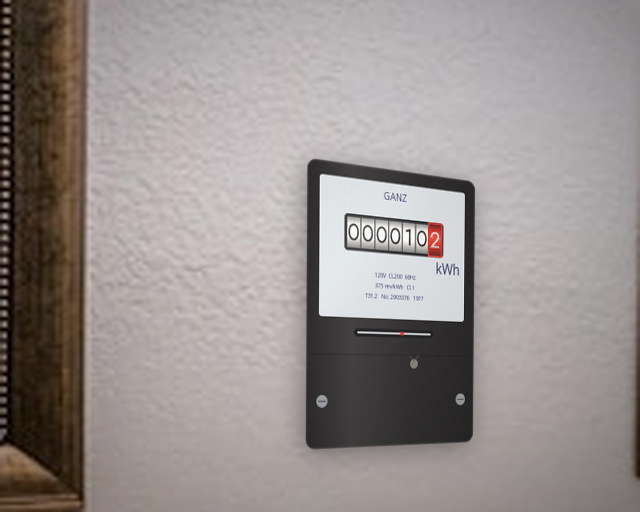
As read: 10.2; kWh
